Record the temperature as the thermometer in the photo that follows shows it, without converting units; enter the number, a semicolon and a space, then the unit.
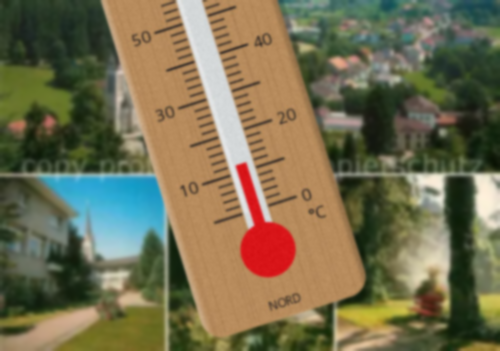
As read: 12; °C
